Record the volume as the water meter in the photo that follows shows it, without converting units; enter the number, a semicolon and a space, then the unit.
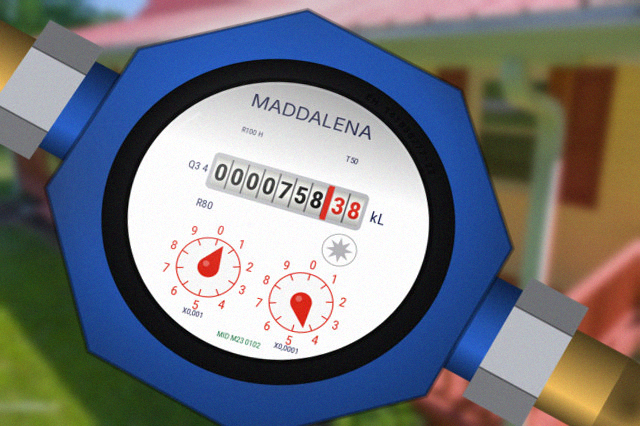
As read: 758.3804; kL
